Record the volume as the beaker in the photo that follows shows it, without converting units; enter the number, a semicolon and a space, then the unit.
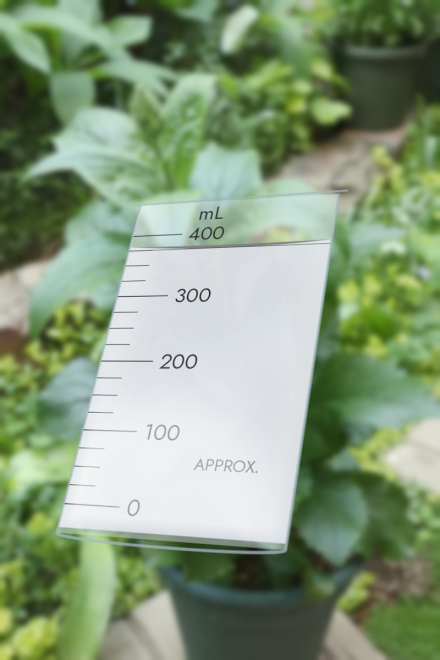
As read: 375; mL
